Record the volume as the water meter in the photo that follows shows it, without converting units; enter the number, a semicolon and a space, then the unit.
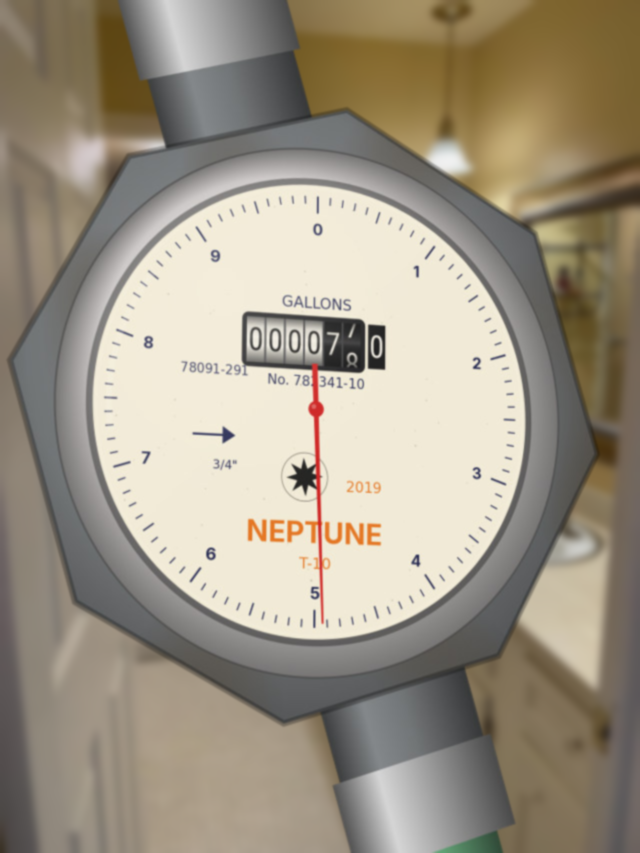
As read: 774.9; gal
